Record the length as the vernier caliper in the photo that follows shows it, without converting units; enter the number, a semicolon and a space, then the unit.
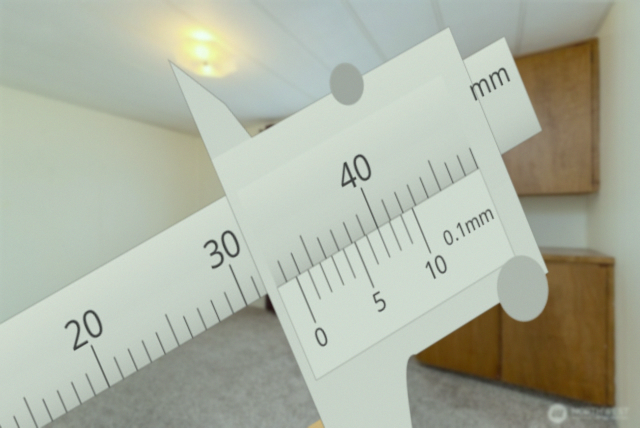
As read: 33.7; mm
